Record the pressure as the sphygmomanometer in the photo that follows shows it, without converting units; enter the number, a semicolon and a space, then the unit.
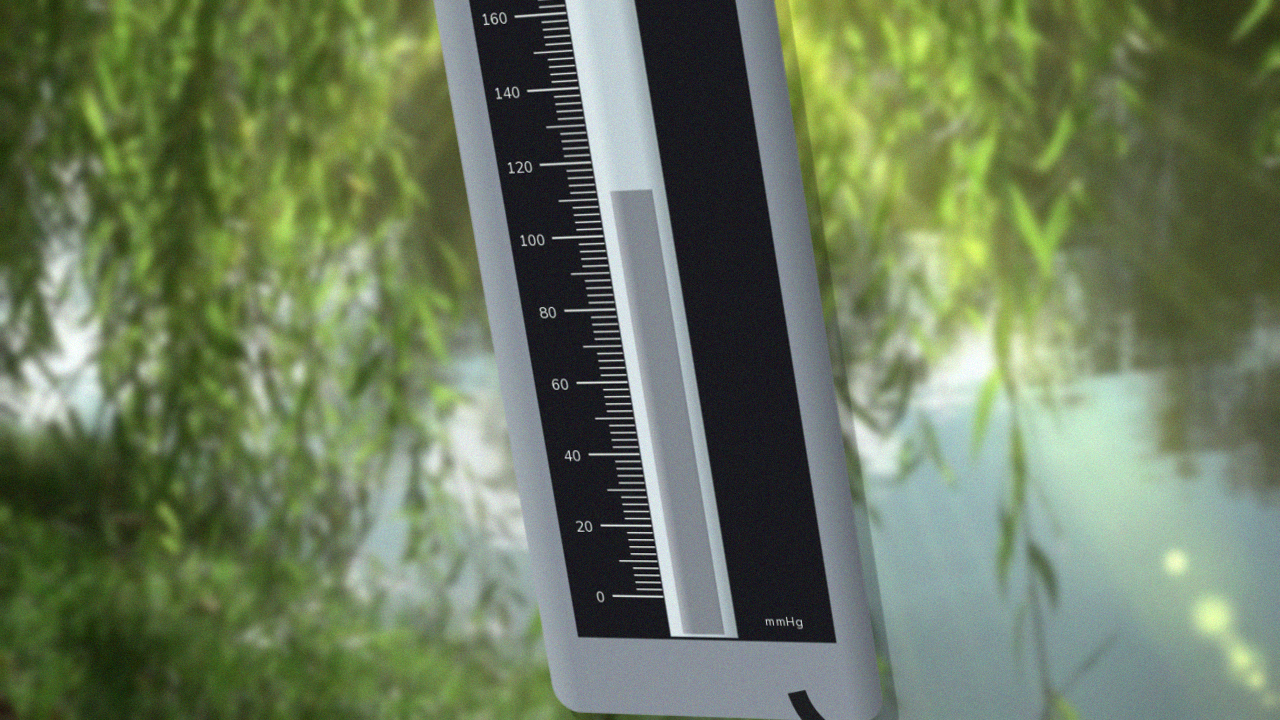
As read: 112; mmHg
